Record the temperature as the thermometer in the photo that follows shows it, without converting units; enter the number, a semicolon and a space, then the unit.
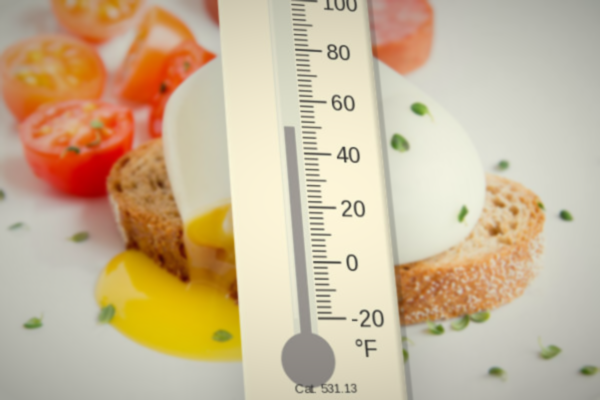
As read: 50; °F
